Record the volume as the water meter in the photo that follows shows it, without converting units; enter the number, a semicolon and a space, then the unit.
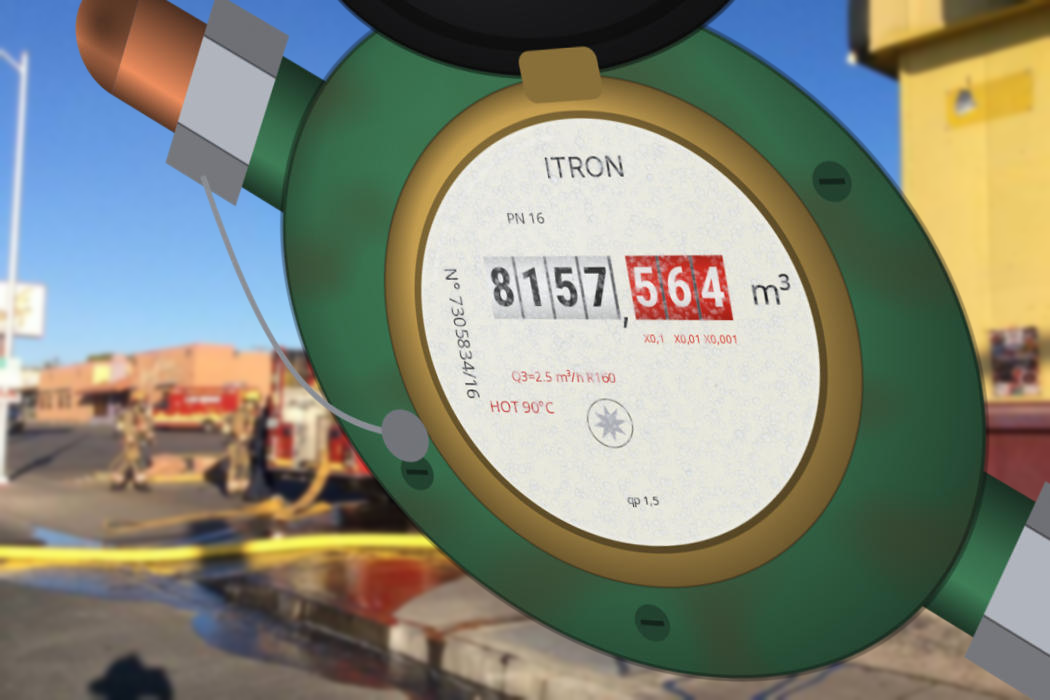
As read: 8157.564; m³
